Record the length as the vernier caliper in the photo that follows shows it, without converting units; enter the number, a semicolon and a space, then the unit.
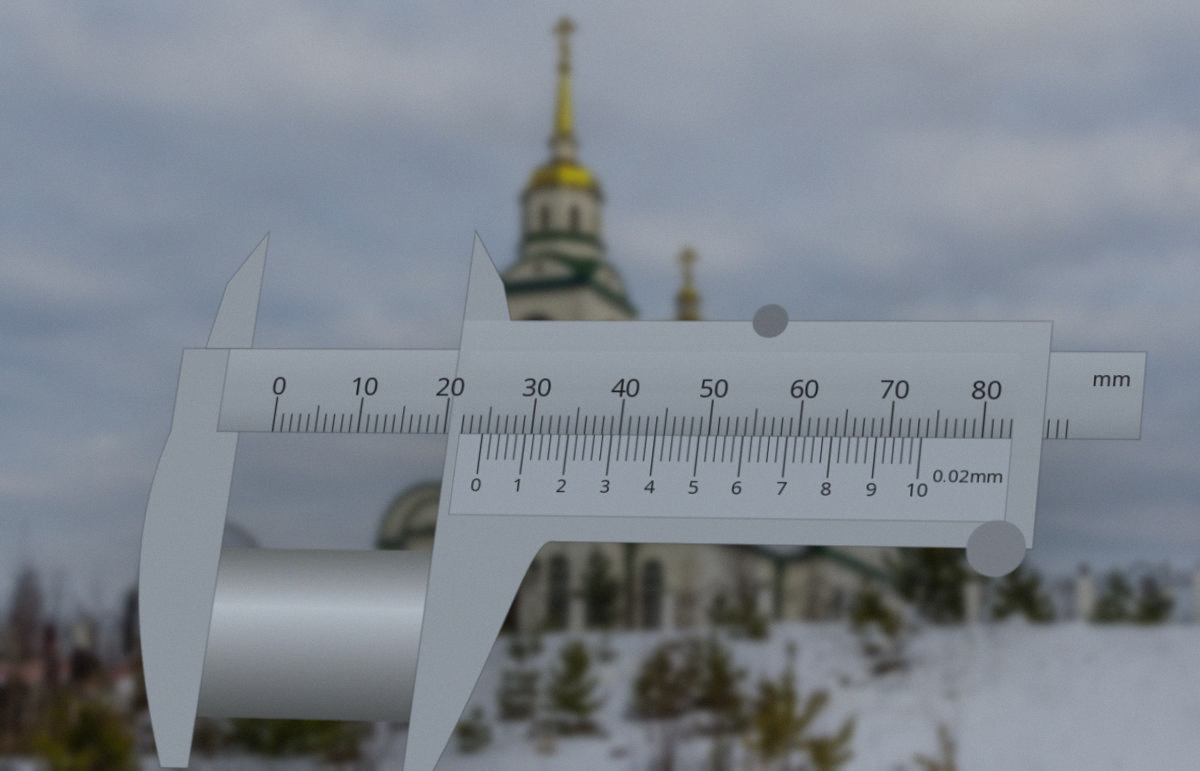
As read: 24.4; mm
